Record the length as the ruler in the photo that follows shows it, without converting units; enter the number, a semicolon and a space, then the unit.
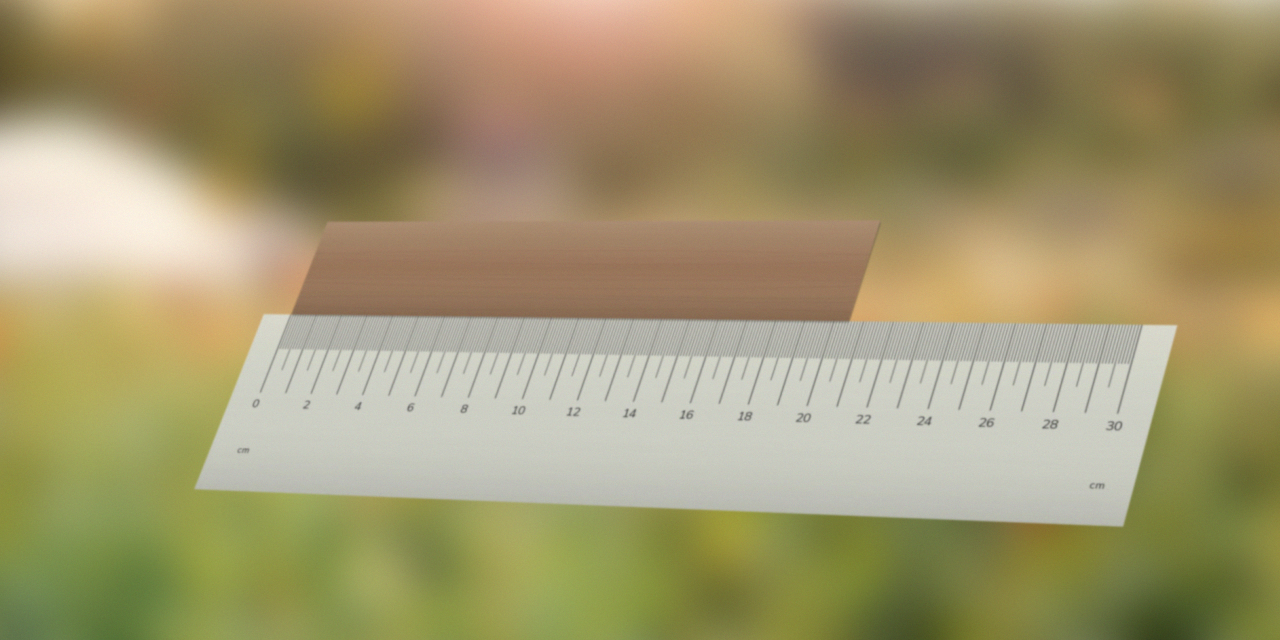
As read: 20.5; cm
